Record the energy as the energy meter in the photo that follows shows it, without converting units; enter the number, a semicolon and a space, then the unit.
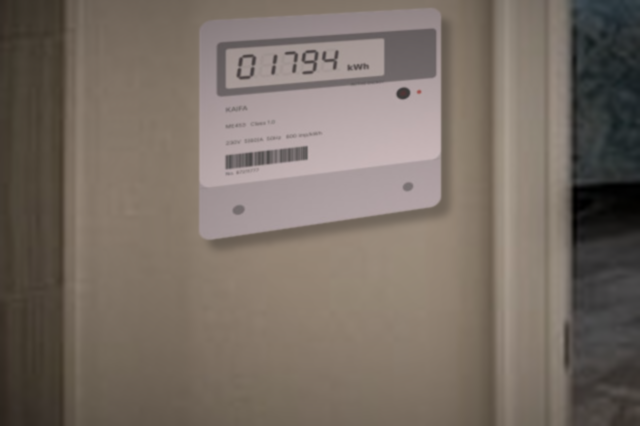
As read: 1794; kWh
